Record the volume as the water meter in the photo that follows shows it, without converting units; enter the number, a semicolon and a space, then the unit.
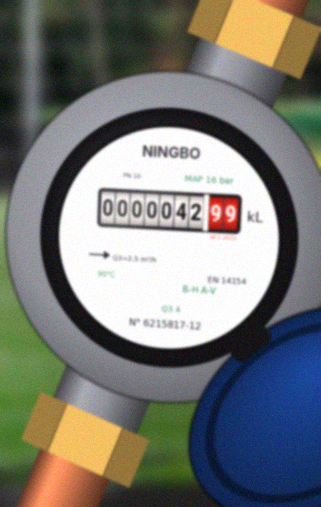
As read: 42.99; kL
